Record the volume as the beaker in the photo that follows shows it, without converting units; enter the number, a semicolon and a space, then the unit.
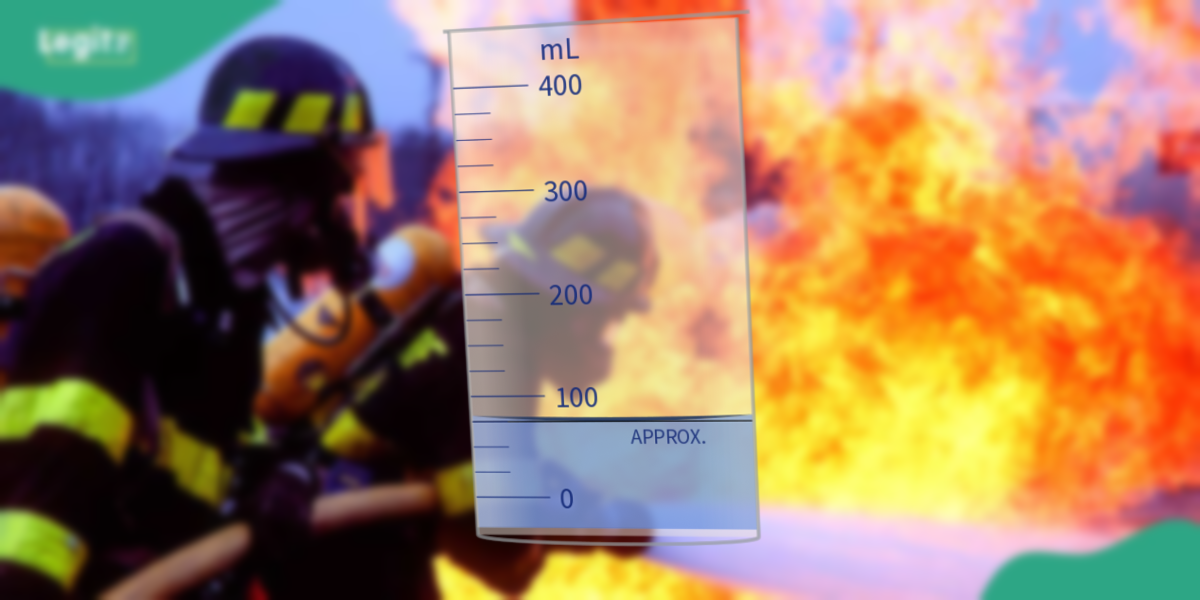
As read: 75; mL
